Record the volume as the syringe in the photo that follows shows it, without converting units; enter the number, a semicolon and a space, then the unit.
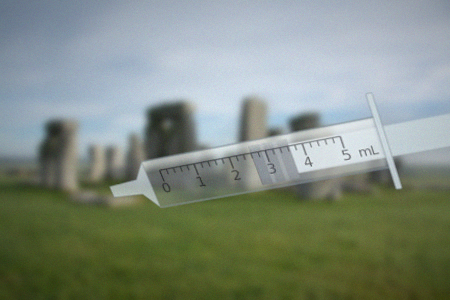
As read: 2.6; mL
